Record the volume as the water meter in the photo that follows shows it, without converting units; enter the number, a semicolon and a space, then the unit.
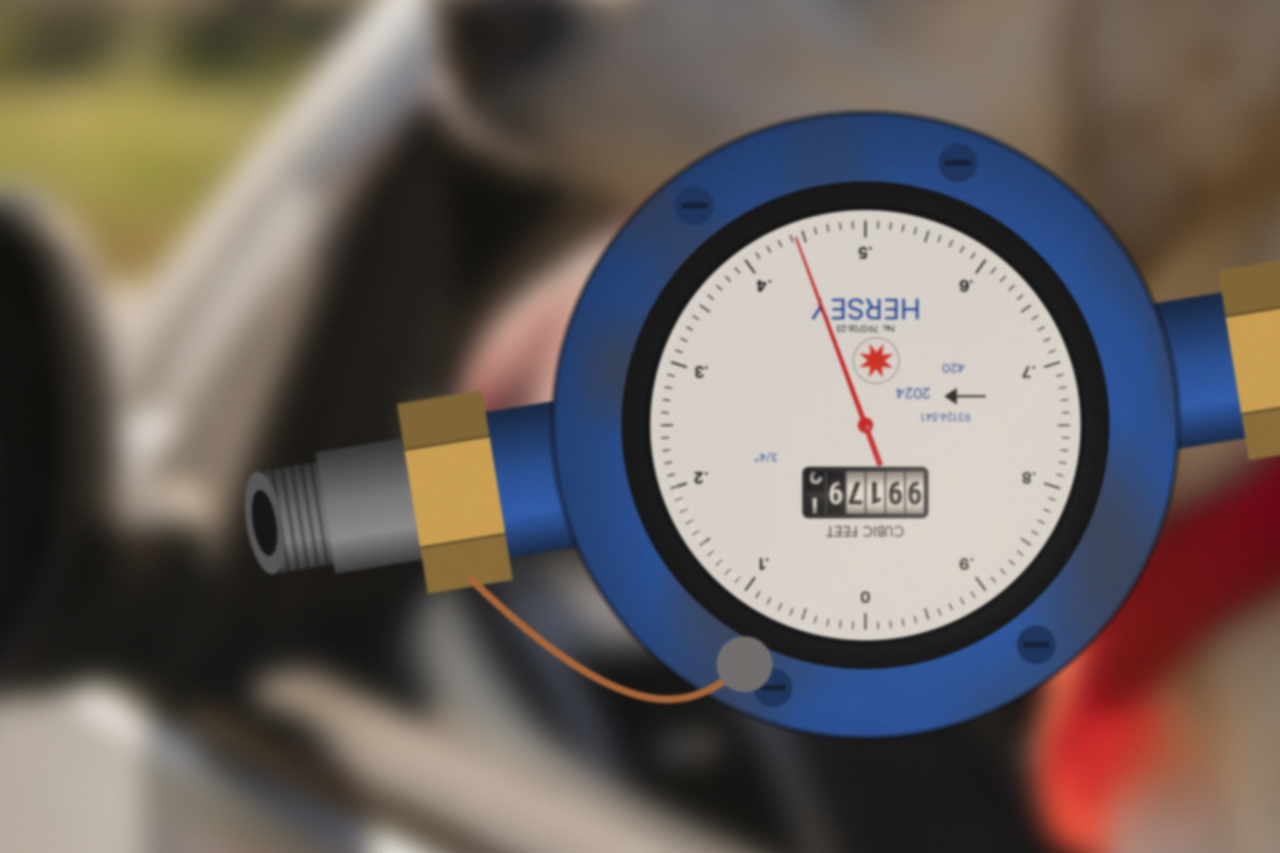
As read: 991791.44; ft³
